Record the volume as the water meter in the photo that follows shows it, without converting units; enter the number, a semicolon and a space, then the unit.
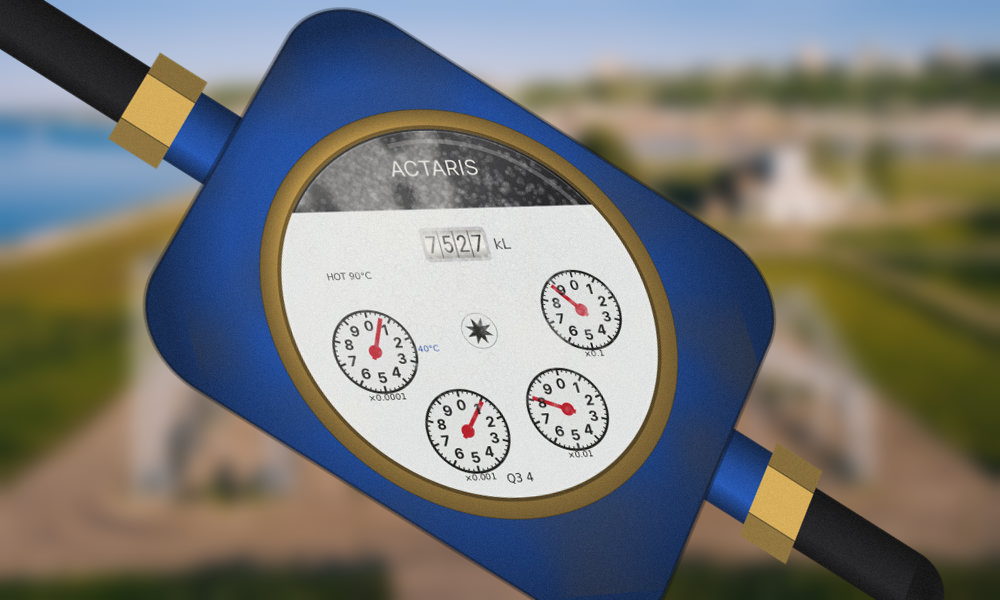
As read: 7527.8810; kL
